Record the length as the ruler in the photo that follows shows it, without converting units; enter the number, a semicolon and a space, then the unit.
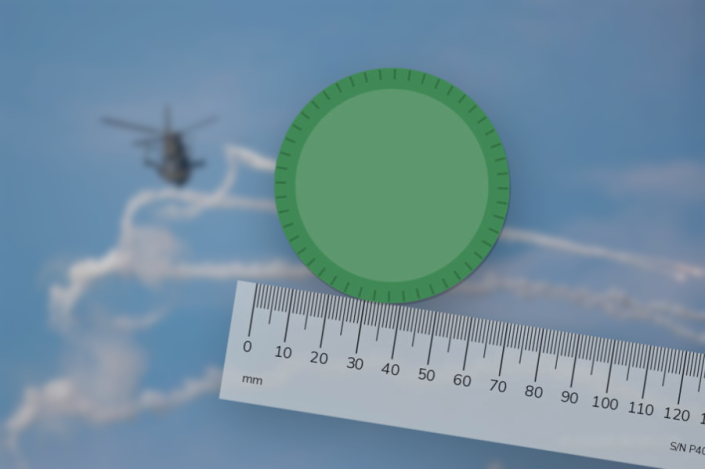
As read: 65; mm
